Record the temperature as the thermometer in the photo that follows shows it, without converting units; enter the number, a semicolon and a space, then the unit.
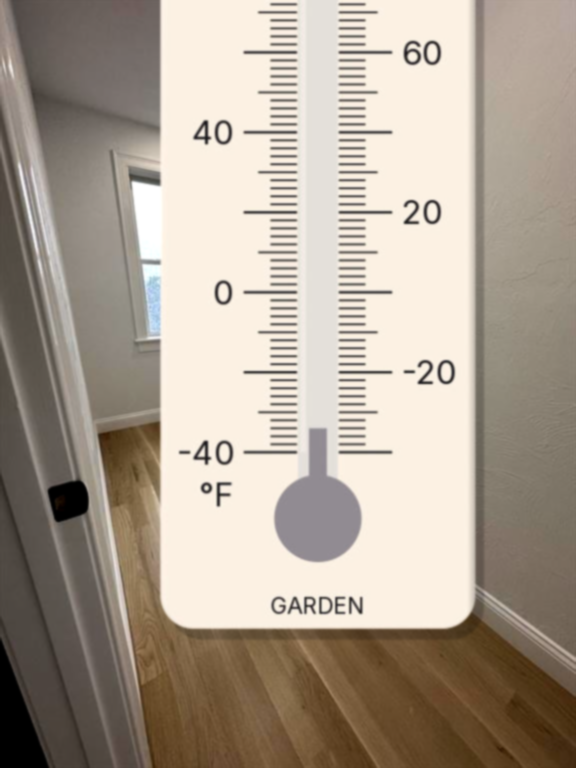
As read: -34; °F
